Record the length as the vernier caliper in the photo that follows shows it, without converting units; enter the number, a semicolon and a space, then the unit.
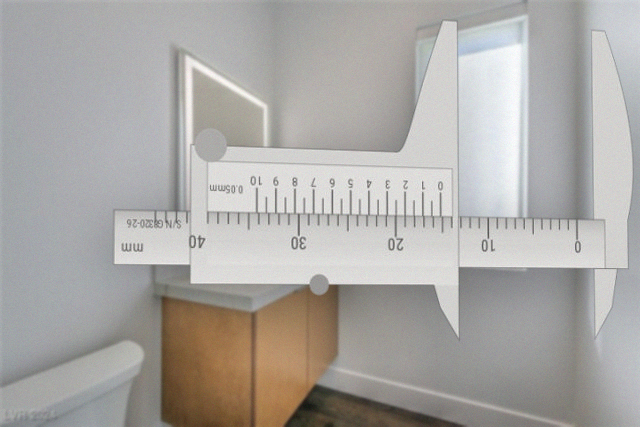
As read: 15.2; mm
